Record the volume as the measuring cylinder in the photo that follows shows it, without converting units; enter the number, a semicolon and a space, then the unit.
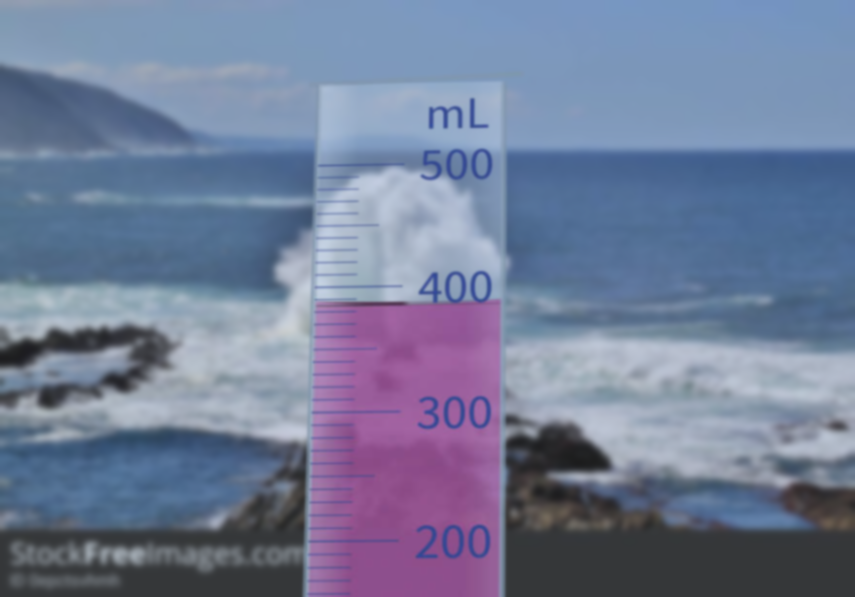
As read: 385; mL
